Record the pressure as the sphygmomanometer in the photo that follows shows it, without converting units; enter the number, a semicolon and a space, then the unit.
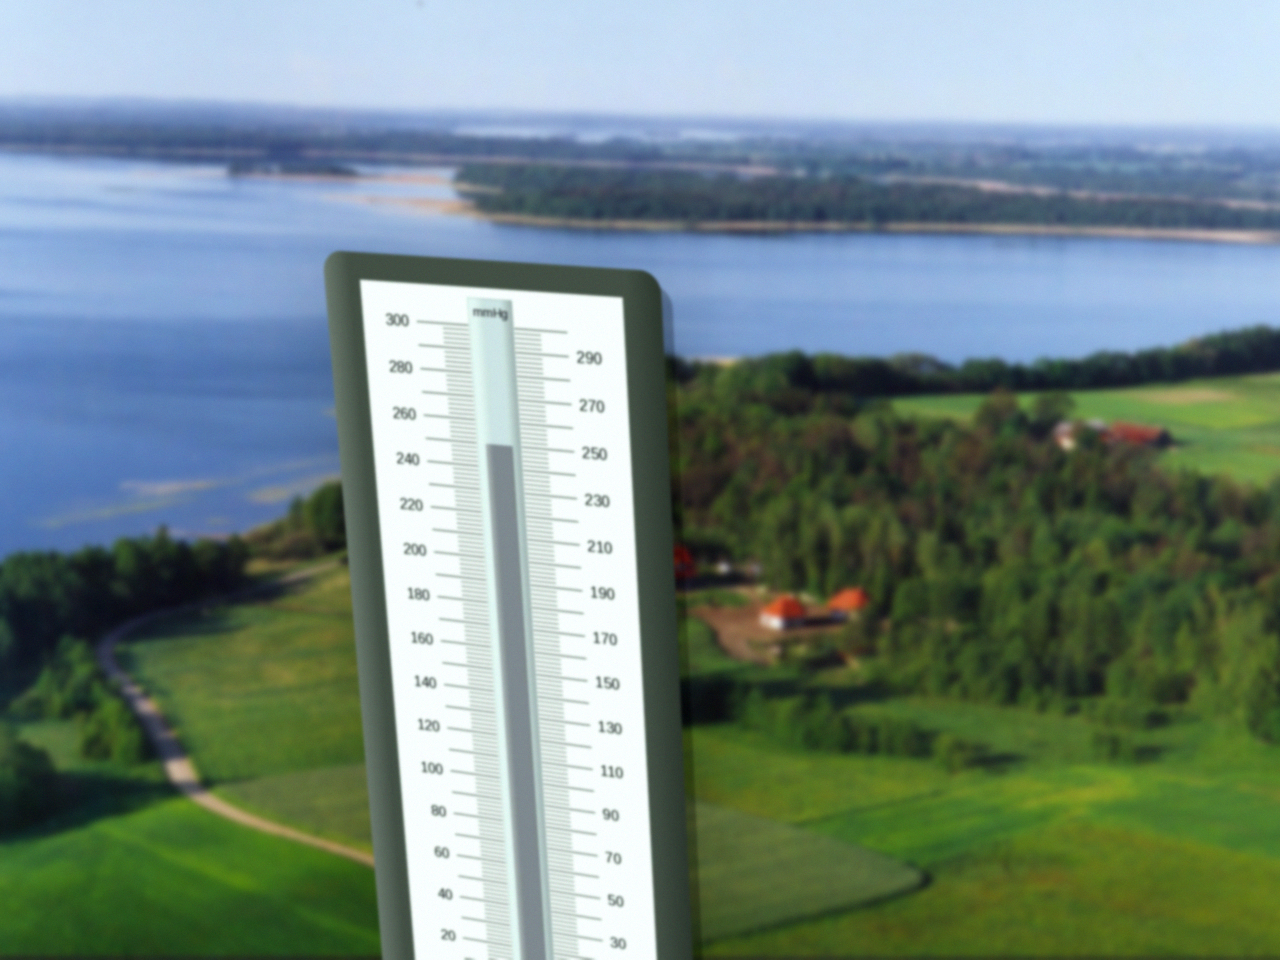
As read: 250; mmHg
